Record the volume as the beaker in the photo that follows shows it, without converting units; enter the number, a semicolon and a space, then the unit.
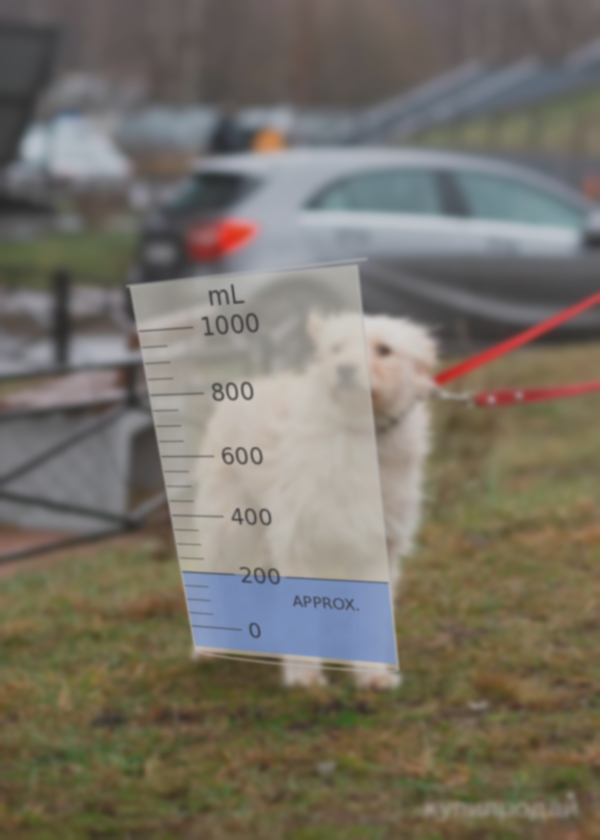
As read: 200; mL
